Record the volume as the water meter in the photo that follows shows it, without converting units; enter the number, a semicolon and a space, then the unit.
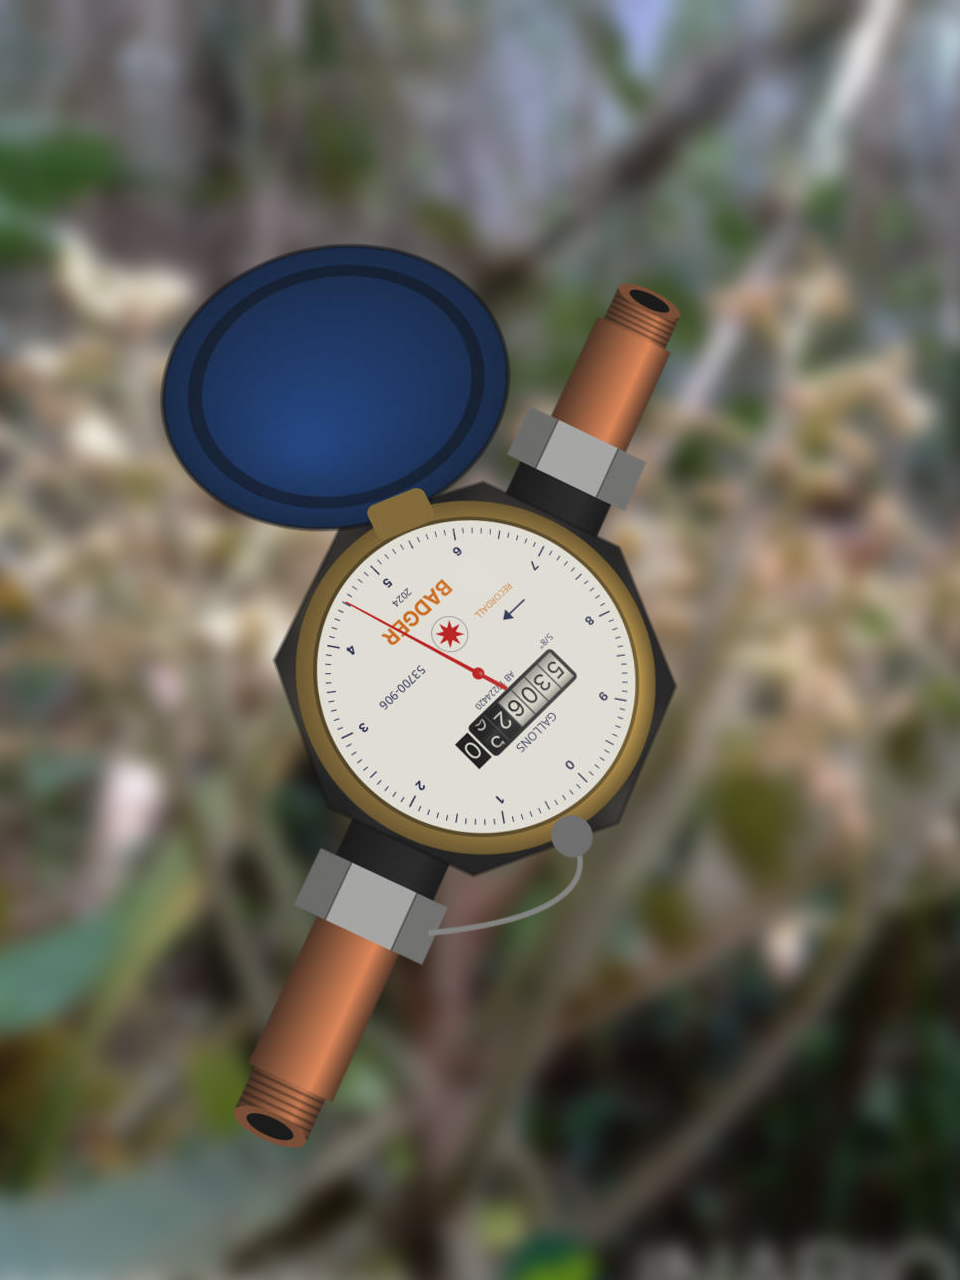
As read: 5306254.5; gal
